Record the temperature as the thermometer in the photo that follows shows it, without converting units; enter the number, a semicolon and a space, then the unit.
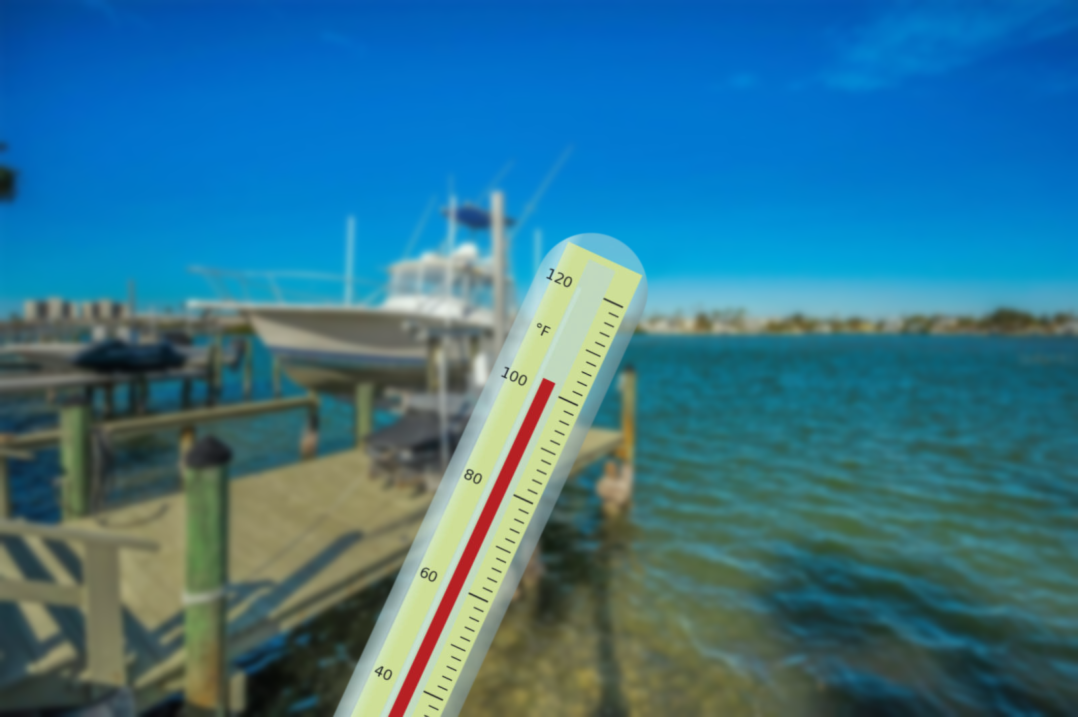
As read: 102; °F
